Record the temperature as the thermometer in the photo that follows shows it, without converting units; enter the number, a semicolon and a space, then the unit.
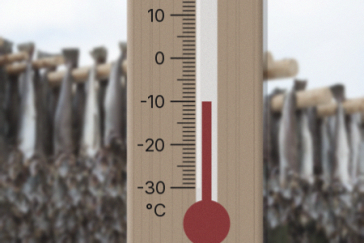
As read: -10; °C
